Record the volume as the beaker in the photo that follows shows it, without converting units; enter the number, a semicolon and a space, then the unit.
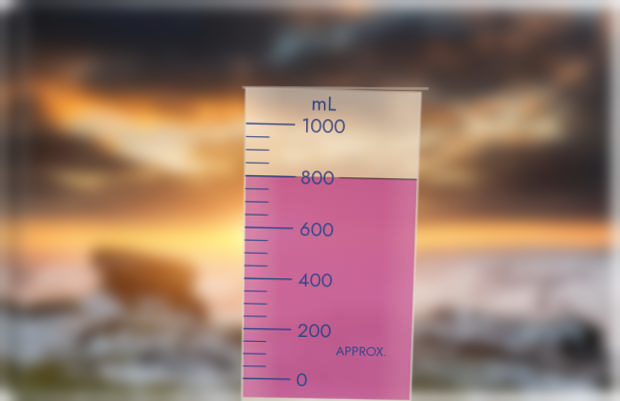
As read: 800; mL
